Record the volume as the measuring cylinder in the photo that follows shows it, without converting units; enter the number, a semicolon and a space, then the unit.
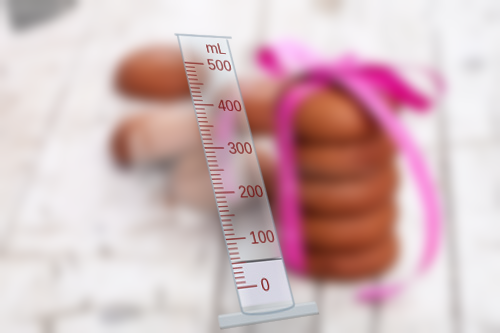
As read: 50; mL
